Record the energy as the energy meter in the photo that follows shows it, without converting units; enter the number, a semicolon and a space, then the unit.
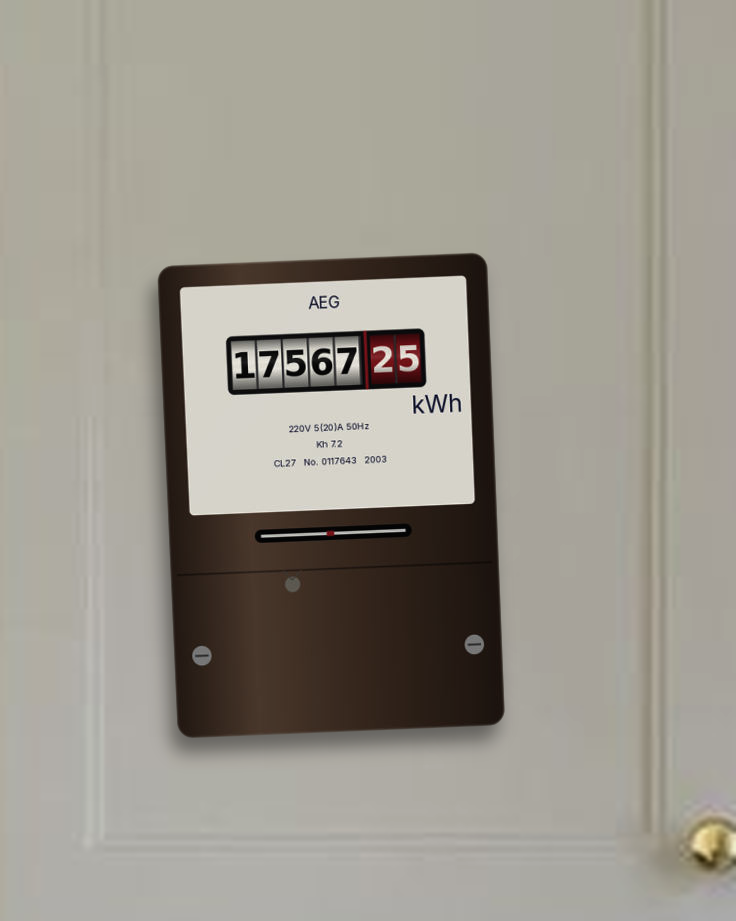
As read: 17567.25; kWh
